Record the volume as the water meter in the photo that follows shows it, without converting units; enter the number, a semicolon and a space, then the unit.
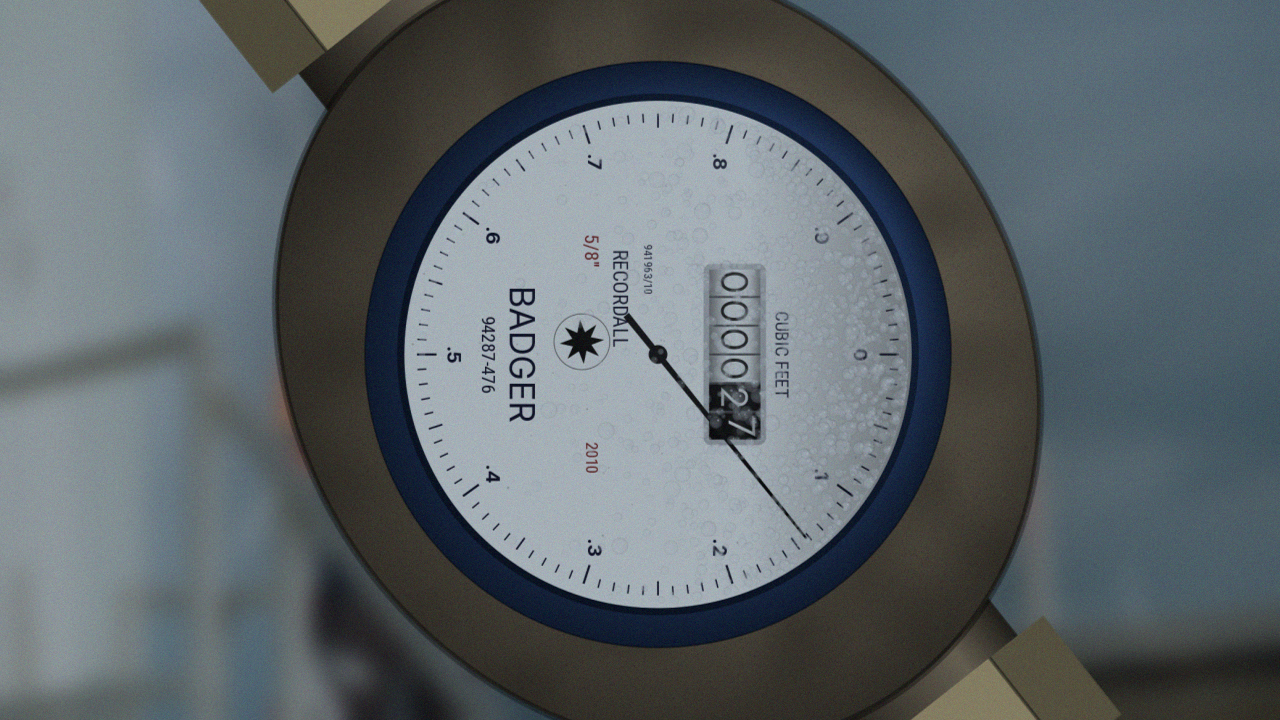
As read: 27.14; ft³
